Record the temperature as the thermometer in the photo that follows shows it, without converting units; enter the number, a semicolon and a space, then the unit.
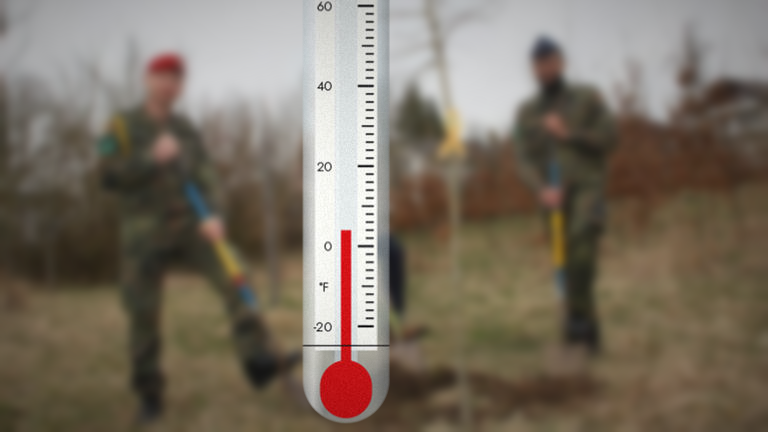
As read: 4; °F
